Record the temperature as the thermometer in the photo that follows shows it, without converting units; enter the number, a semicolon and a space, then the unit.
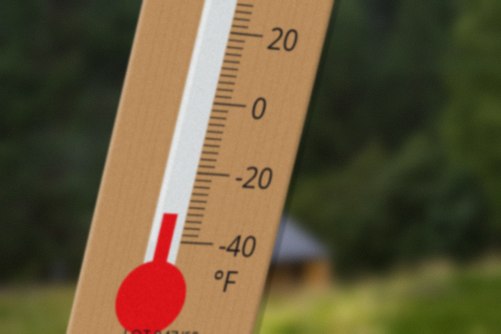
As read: -32; °F
